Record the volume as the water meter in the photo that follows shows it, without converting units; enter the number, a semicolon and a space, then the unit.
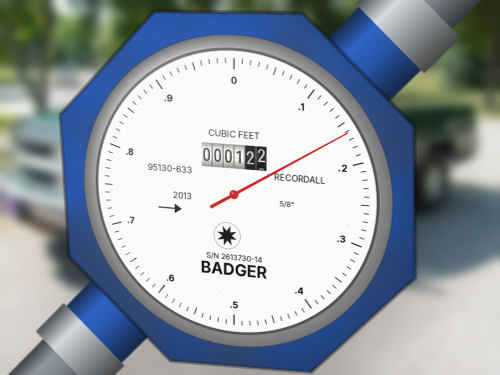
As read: 122.16; ft³
